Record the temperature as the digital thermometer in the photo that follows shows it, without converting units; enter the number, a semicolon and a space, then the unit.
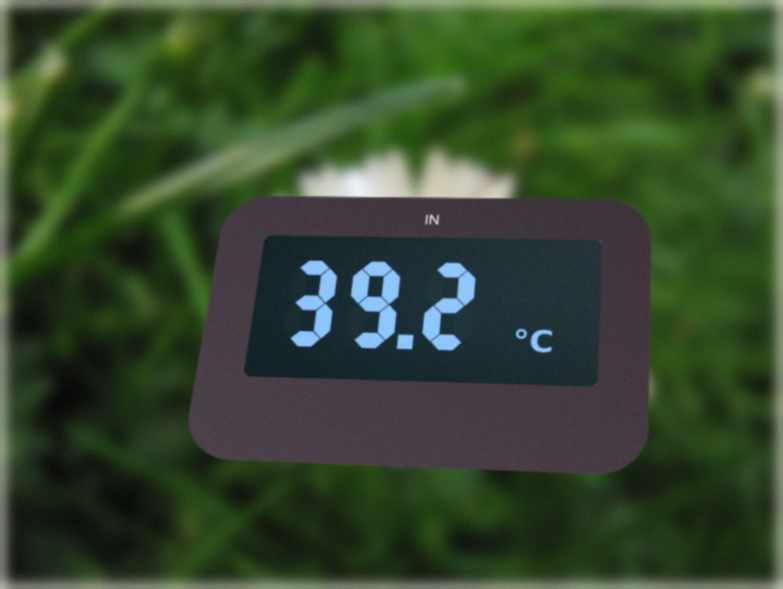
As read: 39.2; °C
